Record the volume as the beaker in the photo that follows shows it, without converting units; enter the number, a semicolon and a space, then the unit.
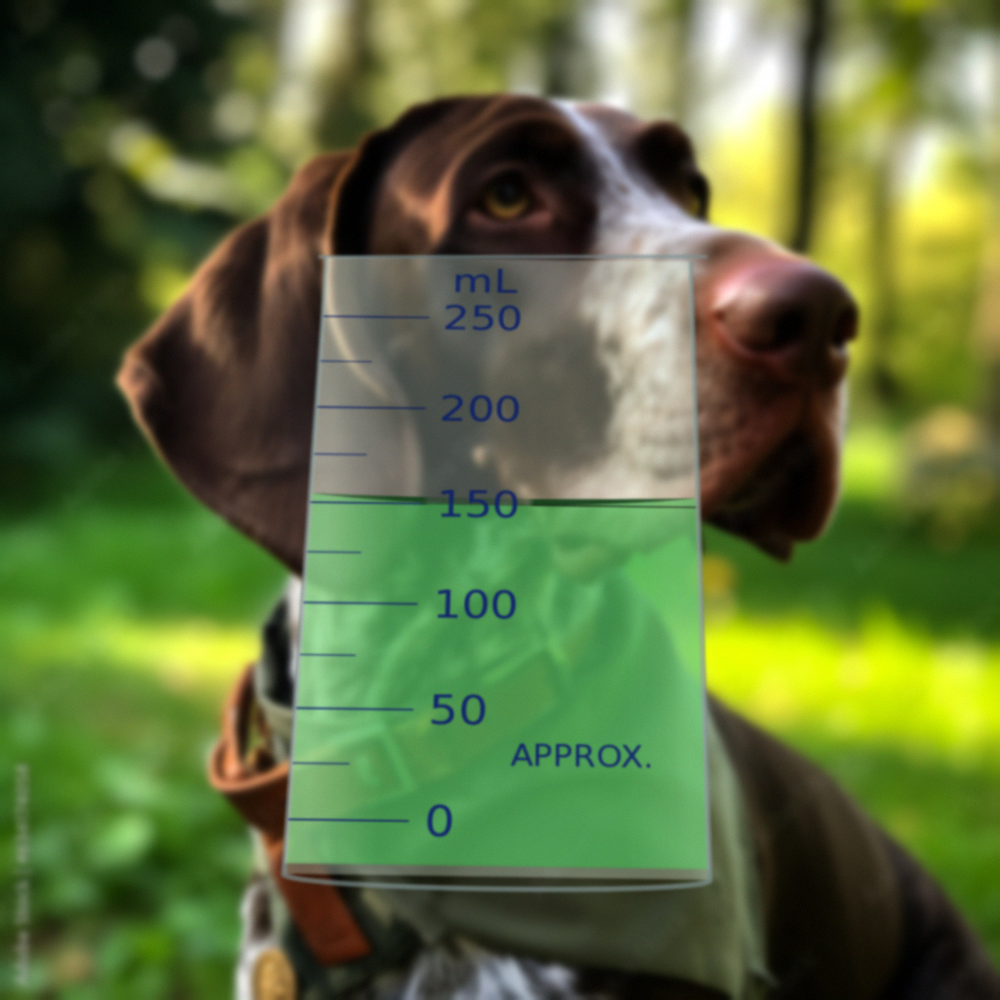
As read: 150; mL
